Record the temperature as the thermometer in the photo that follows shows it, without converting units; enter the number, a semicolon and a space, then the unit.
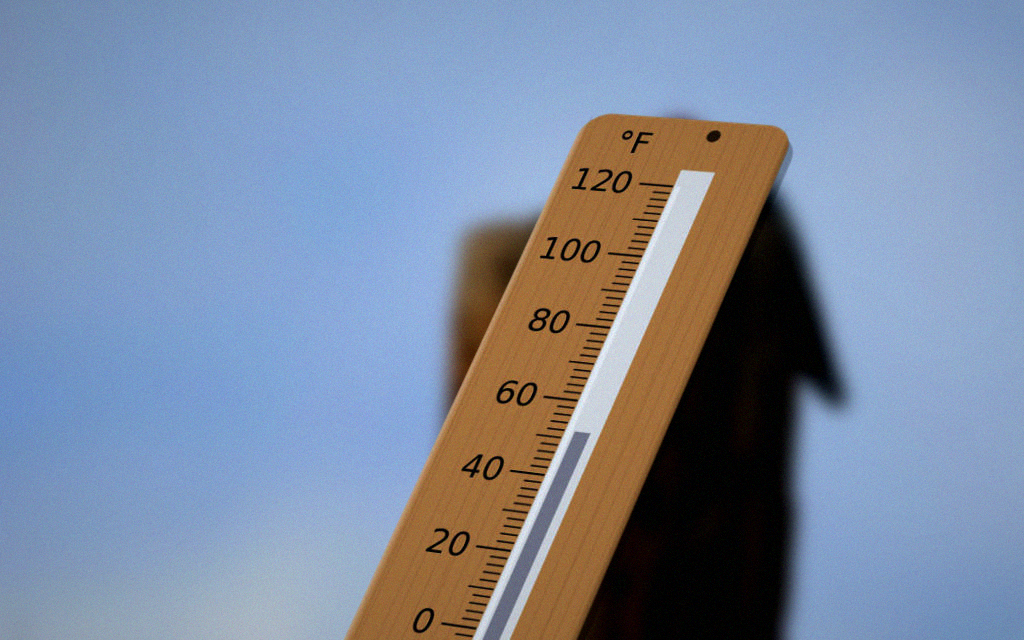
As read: 52; °F
